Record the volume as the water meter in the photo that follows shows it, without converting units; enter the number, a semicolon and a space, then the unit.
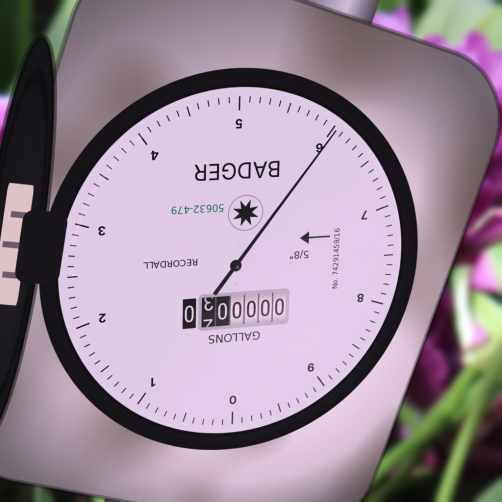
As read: 26.0; gal
